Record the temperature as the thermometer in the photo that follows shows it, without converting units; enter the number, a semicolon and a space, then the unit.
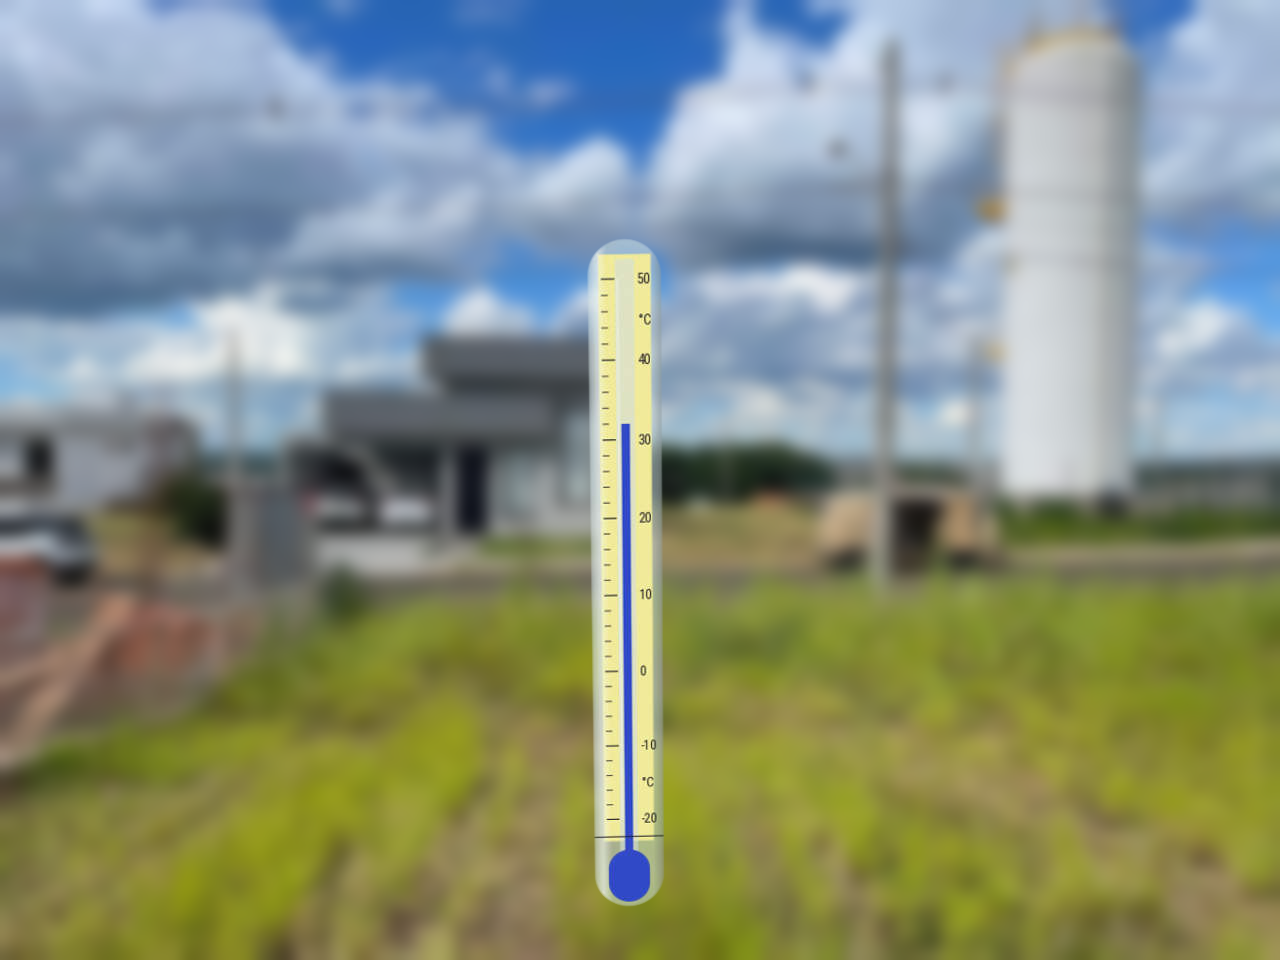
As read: 32; °C
